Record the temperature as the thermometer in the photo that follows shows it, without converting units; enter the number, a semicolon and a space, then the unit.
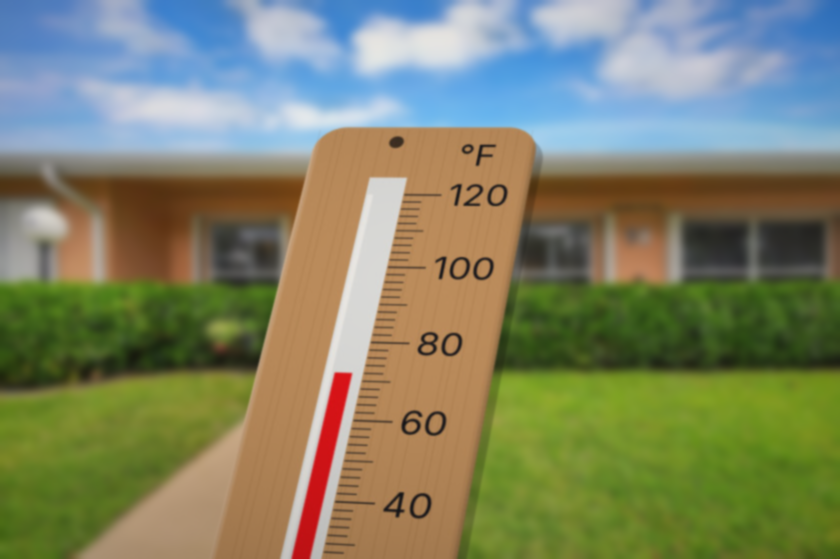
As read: 72; °F
